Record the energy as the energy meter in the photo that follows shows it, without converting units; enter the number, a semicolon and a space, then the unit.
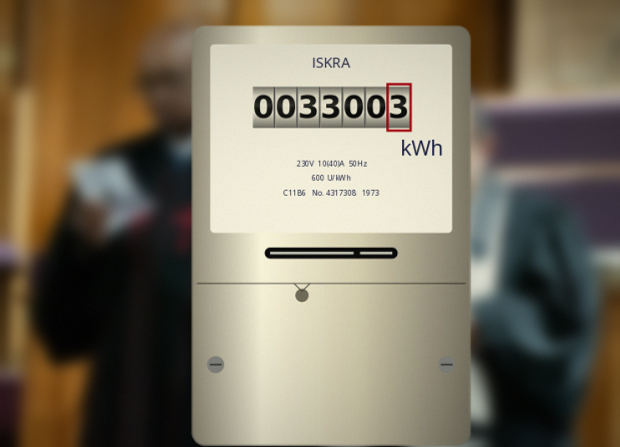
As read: 3300.3; kWh
